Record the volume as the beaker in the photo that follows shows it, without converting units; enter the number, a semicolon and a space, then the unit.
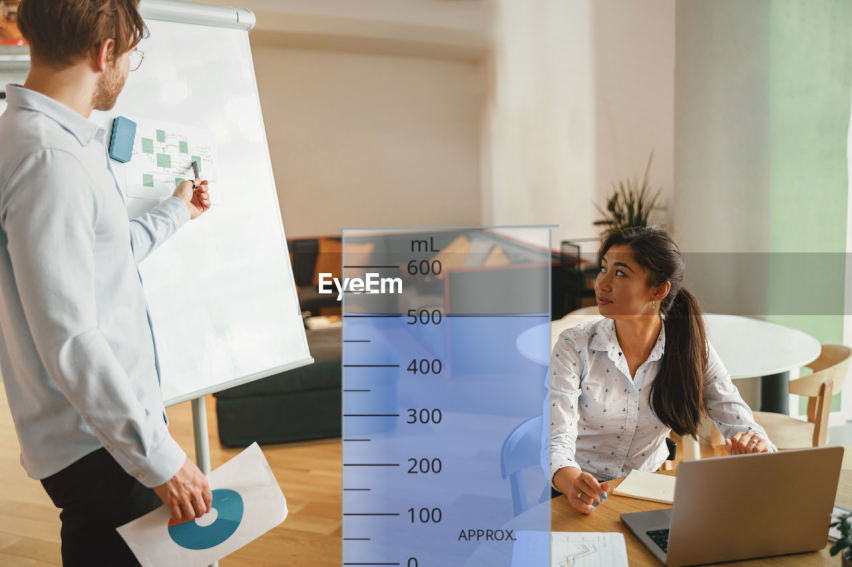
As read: 500; mL
